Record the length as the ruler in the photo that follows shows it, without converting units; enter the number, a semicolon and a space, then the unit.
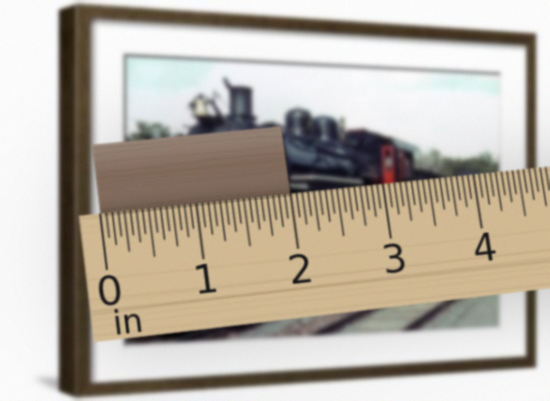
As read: 2; in
